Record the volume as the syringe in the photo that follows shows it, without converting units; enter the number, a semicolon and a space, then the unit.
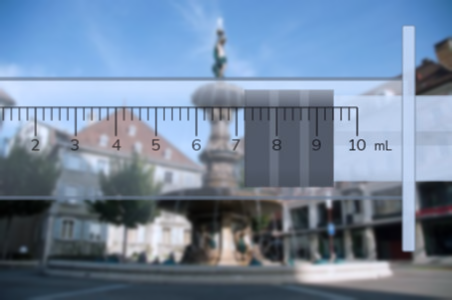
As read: 7.2; mL
